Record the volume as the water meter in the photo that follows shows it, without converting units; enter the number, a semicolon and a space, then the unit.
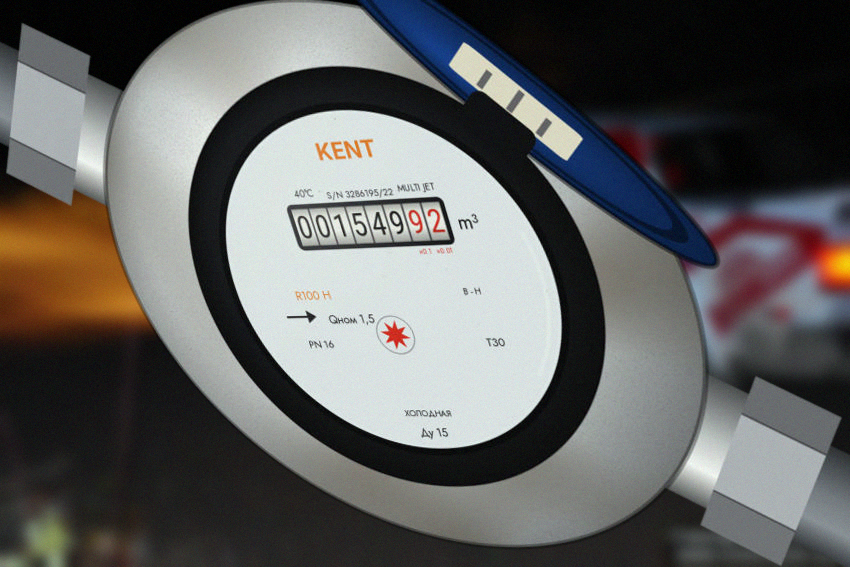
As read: 1549.92; m³
